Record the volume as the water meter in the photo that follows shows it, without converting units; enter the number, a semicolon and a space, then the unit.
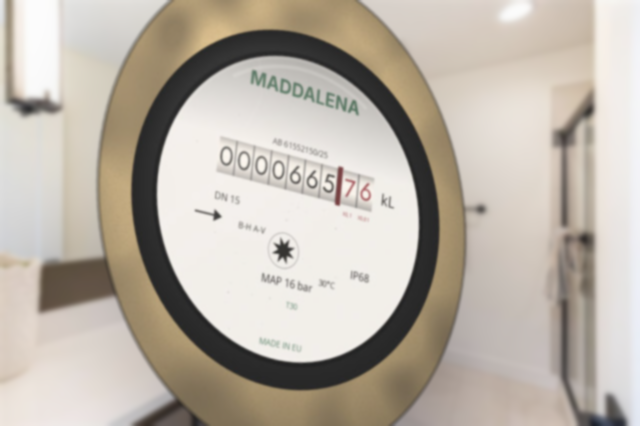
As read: 665.76; kL
